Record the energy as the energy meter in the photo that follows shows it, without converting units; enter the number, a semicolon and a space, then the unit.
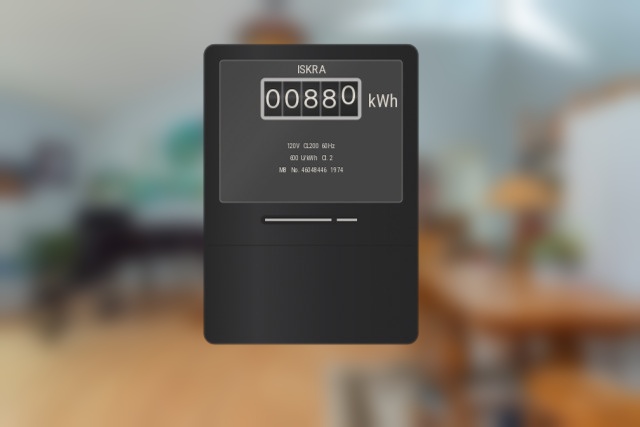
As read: 880; kWh
